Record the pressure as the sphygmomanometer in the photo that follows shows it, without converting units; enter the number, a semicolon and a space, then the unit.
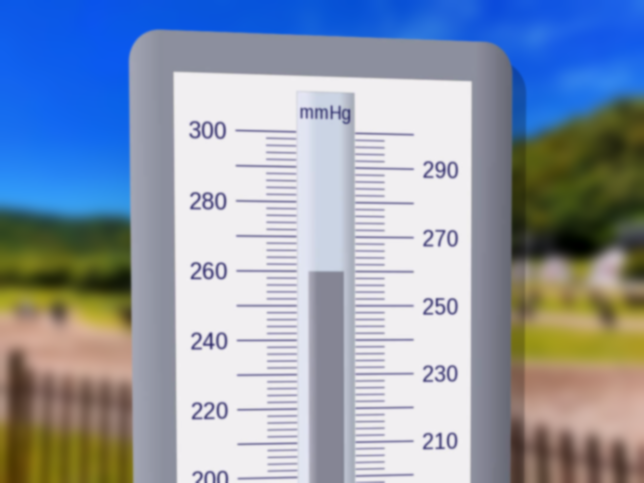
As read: 260; mmHg
